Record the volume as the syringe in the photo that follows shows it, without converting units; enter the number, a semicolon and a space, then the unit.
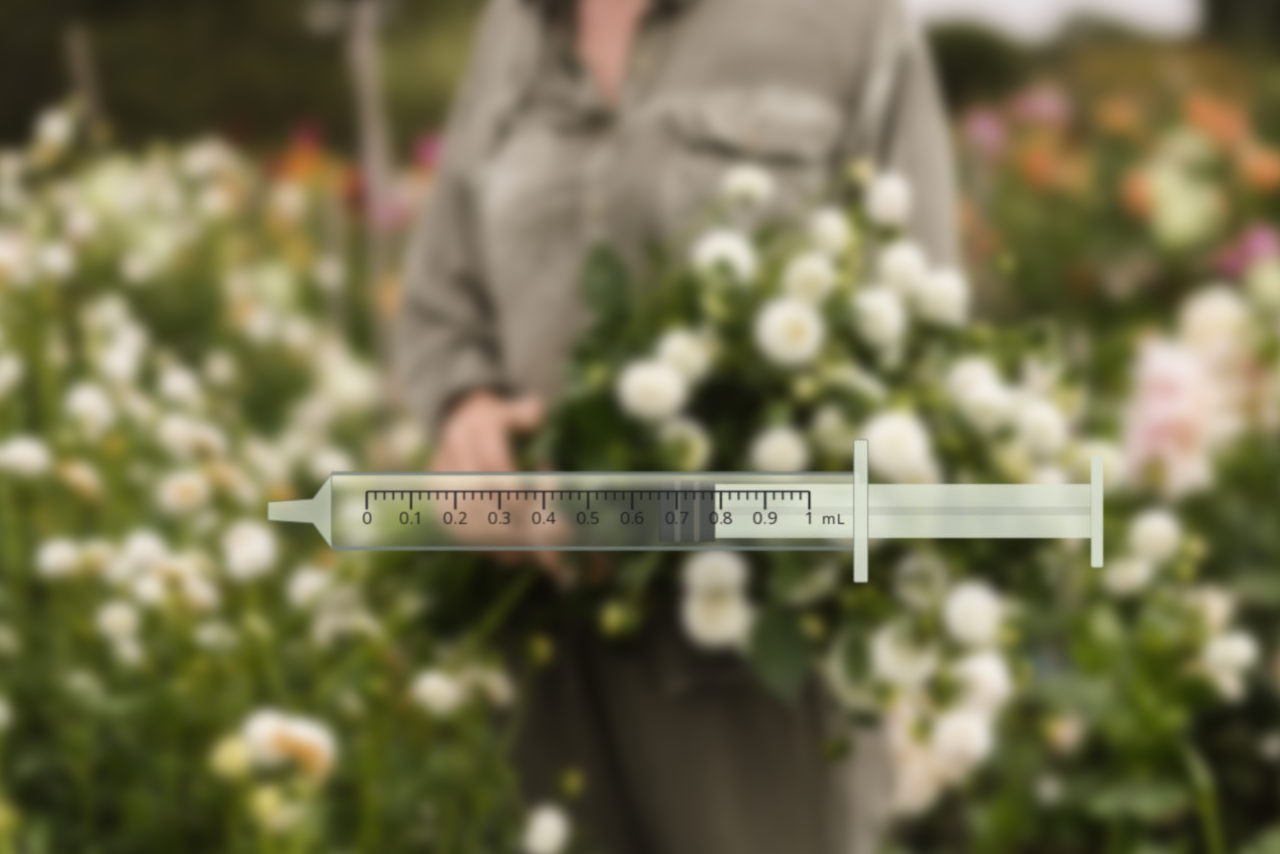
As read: 0.66; mL
